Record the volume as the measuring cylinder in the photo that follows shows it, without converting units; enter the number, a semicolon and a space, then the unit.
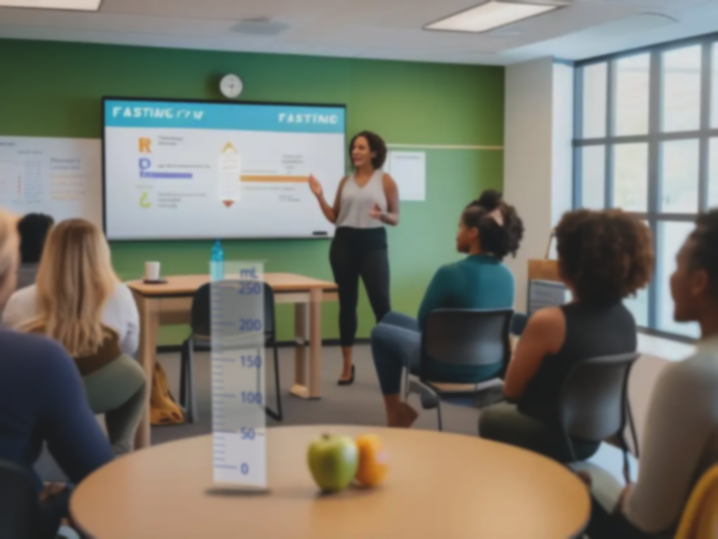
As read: 50; mL
